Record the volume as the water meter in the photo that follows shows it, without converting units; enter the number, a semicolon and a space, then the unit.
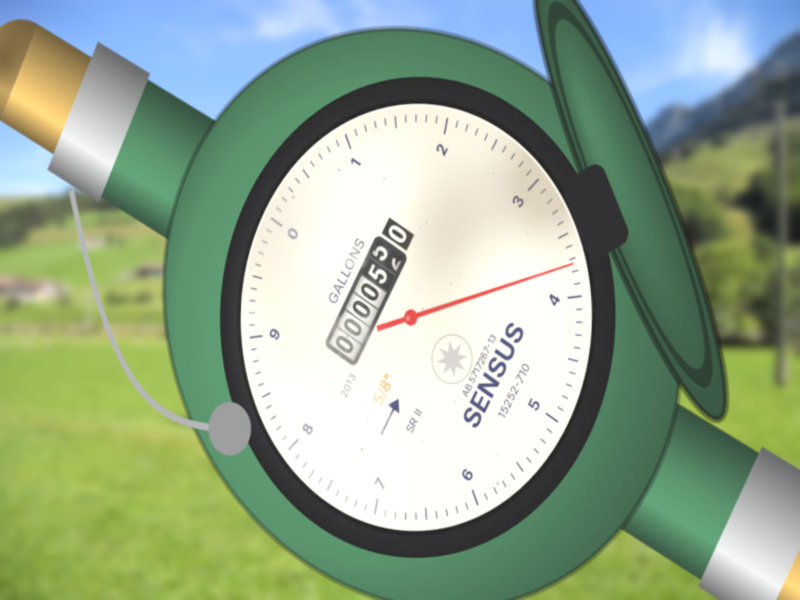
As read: 553.7; gal
